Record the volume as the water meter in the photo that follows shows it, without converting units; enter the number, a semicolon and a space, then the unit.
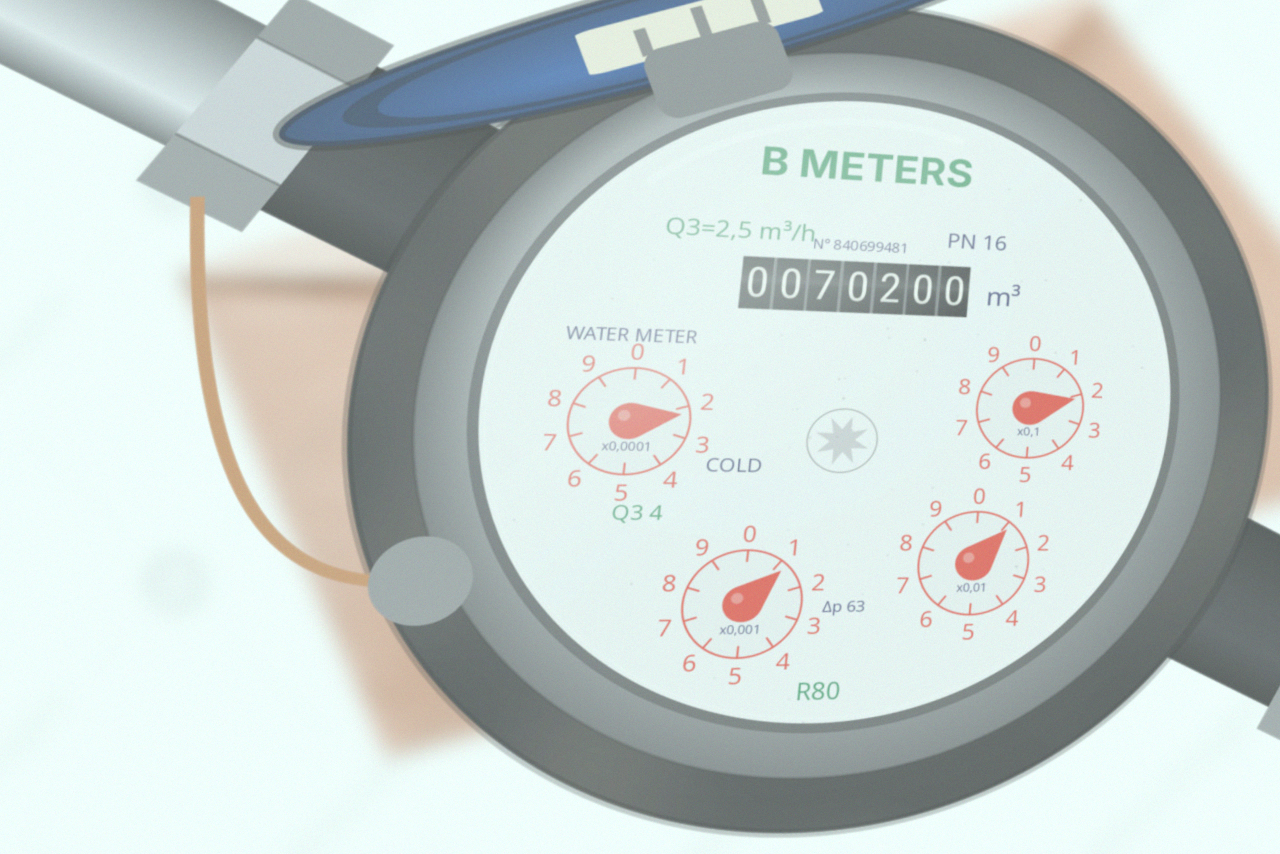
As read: 70200.2112; m³
